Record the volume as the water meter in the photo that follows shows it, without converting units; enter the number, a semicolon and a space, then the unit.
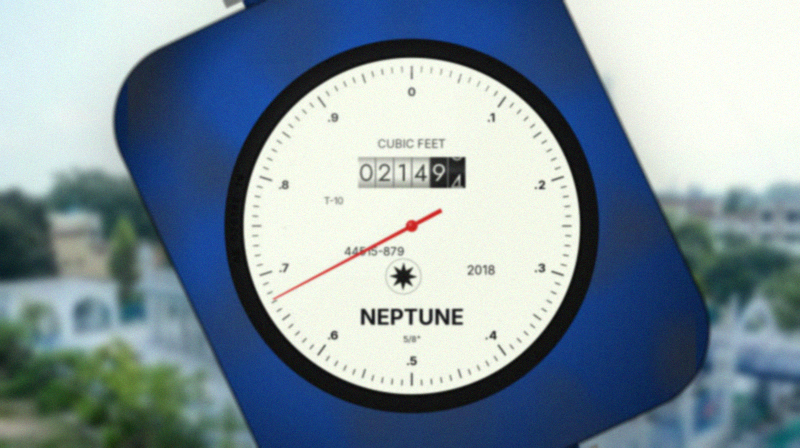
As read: 21493.67; ft³
